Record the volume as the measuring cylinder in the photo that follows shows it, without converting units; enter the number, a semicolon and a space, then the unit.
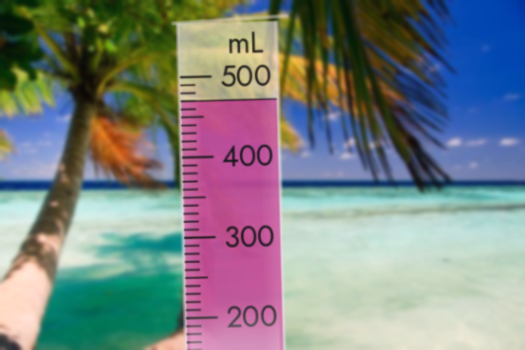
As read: 470; mL
